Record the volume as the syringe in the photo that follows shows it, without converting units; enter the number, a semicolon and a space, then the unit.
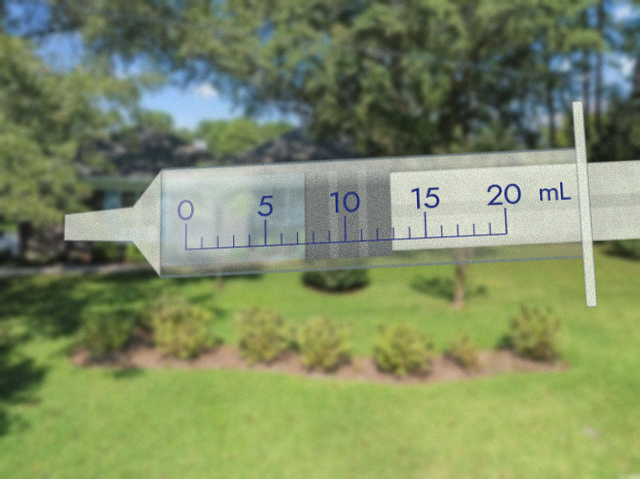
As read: 7.5; mL
